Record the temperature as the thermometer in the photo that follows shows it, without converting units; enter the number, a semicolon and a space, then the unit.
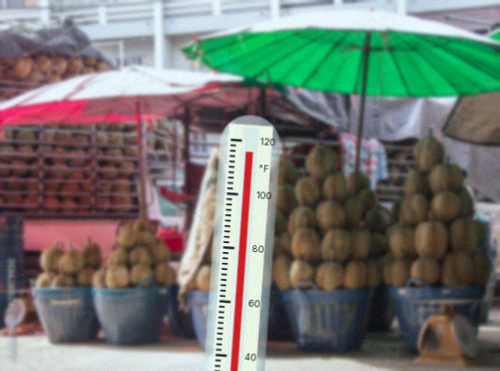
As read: 116; °F
